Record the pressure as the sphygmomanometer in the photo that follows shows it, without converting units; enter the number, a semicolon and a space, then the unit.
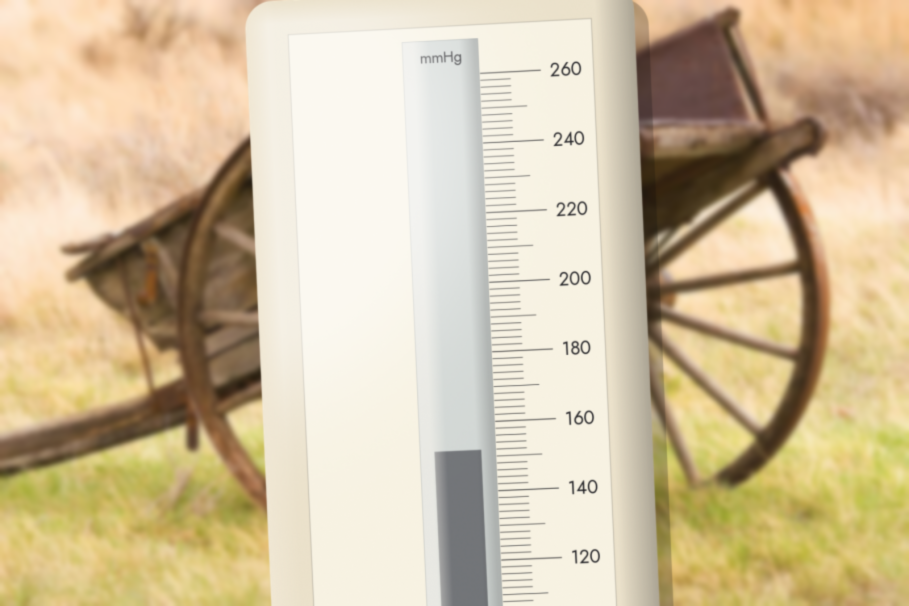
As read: 152; mmHg
